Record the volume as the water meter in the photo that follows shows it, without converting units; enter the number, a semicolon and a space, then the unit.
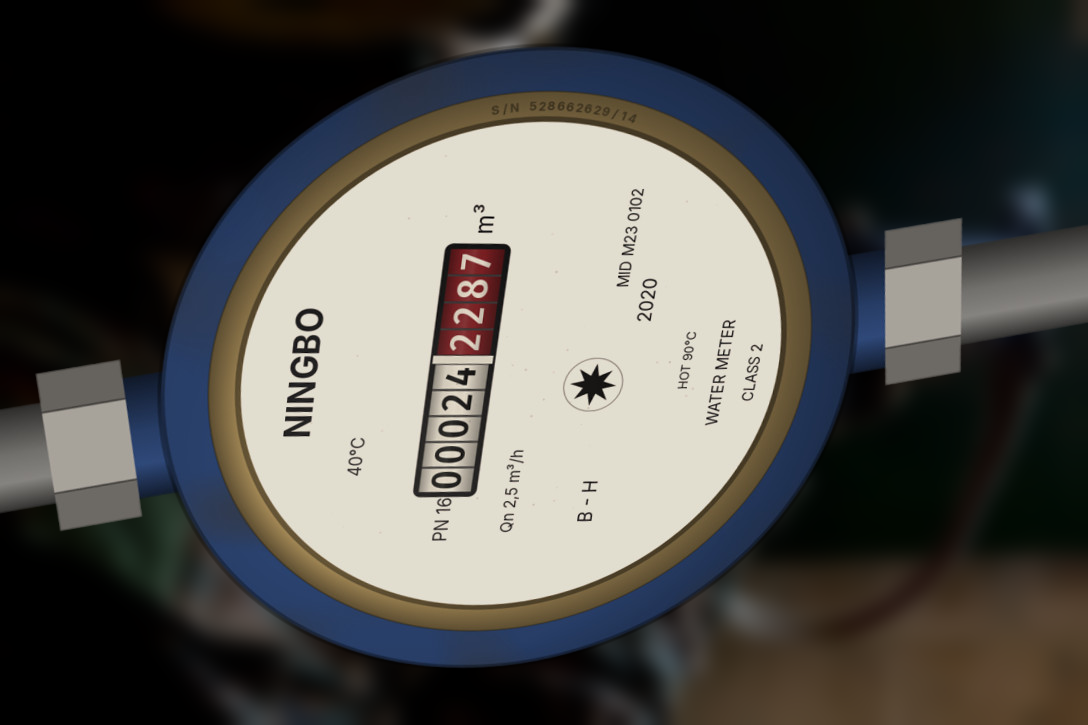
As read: 24.2287; m³
